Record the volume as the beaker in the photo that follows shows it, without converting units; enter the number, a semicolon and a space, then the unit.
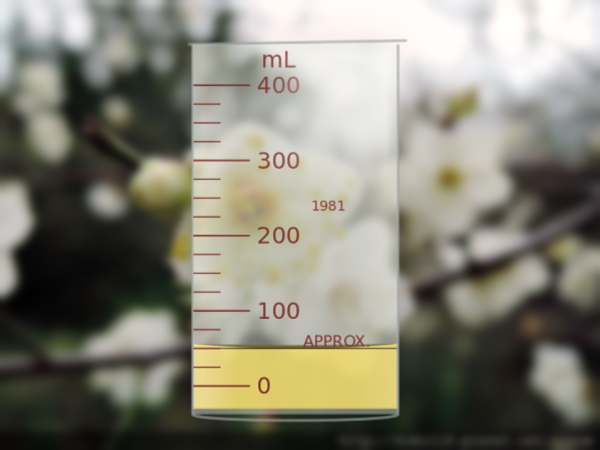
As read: 50; mL
